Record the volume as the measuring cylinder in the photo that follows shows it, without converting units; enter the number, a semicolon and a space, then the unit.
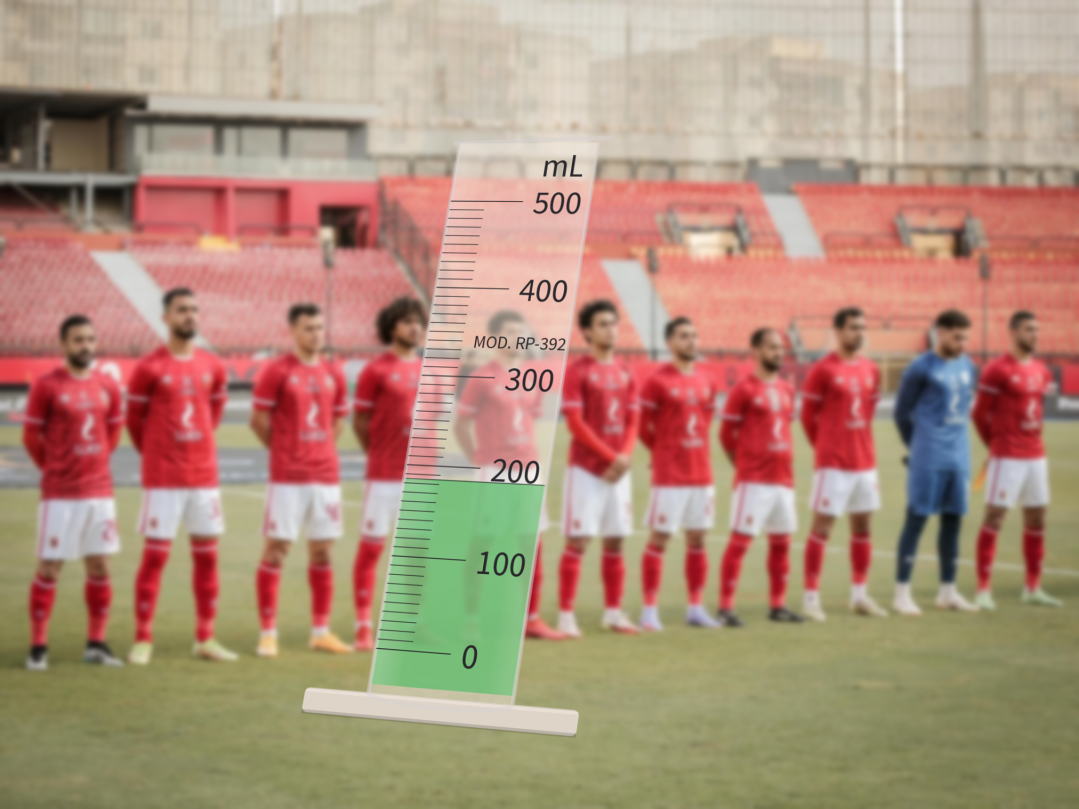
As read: 185; mL
